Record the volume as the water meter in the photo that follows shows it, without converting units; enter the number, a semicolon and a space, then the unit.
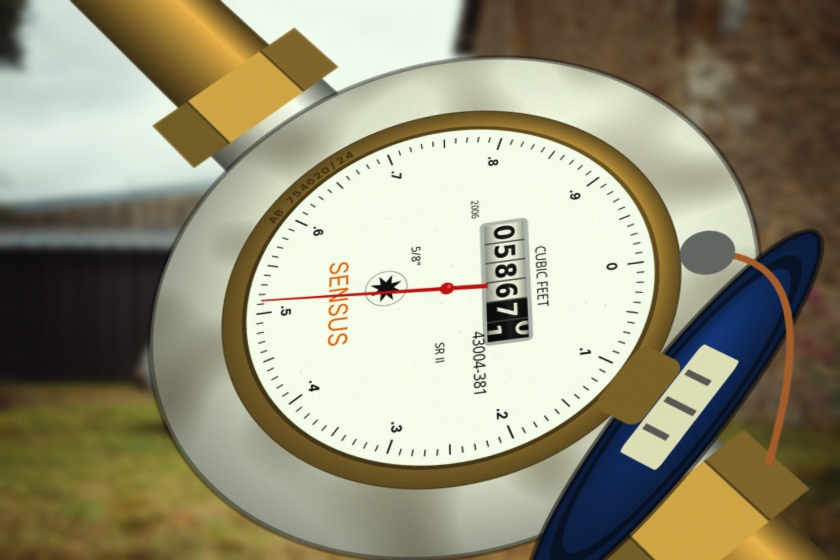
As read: 58670.51; ft³
